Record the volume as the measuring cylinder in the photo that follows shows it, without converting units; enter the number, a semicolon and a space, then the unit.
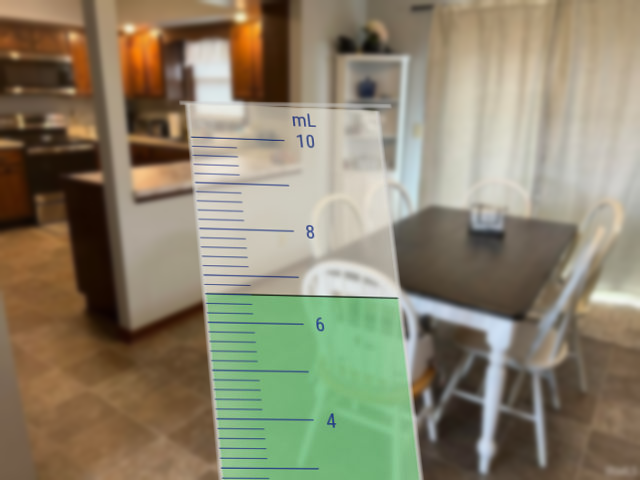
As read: 6.6; mL
